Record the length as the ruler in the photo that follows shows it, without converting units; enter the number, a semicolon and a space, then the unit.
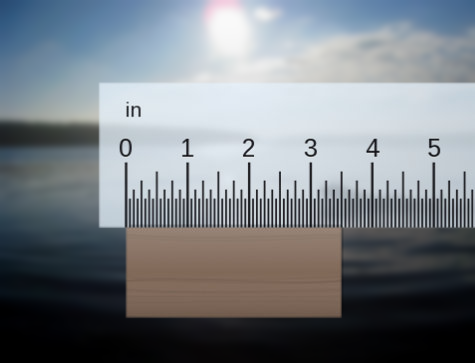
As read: 3.5; in
